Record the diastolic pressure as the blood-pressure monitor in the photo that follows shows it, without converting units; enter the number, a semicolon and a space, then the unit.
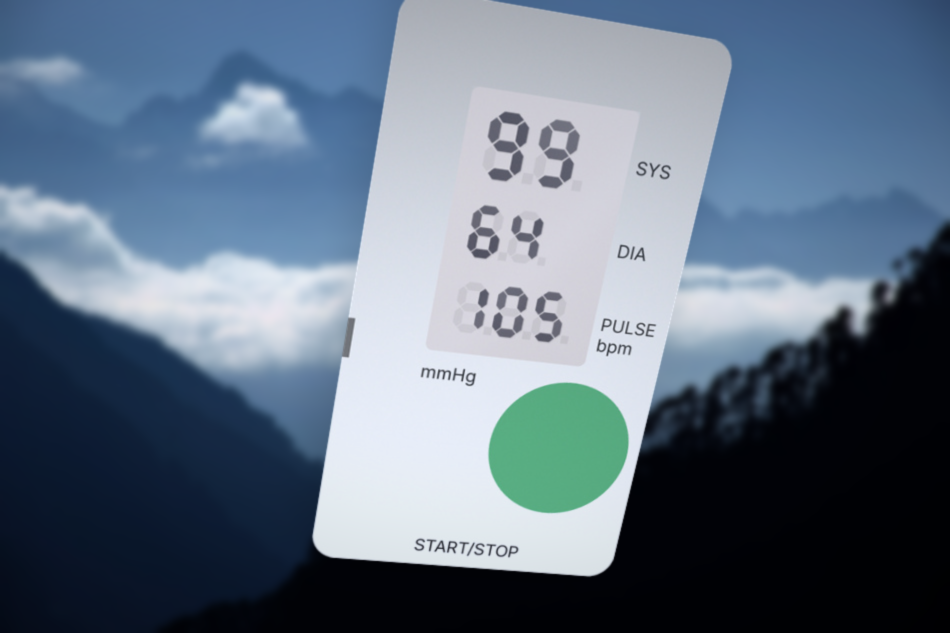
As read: 64; mmHg
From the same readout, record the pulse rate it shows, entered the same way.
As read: 105; bpm
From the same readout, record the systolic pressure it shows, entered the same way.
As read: 99; mmHg
